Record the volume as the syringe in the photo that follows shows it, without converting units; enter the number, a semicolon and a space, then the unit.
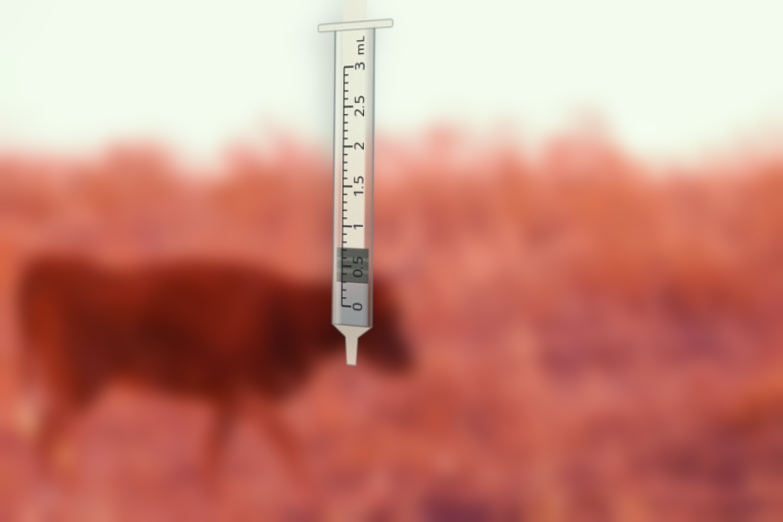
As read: 0.3; mL
